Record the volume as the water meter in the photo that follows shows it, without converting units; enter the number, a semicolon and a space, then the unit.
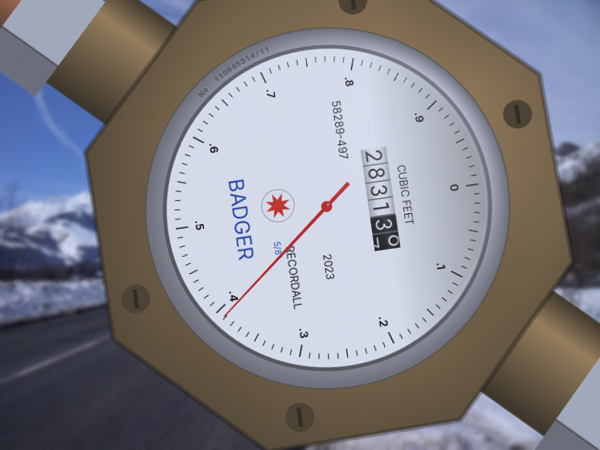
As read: 283136.39; ft³
